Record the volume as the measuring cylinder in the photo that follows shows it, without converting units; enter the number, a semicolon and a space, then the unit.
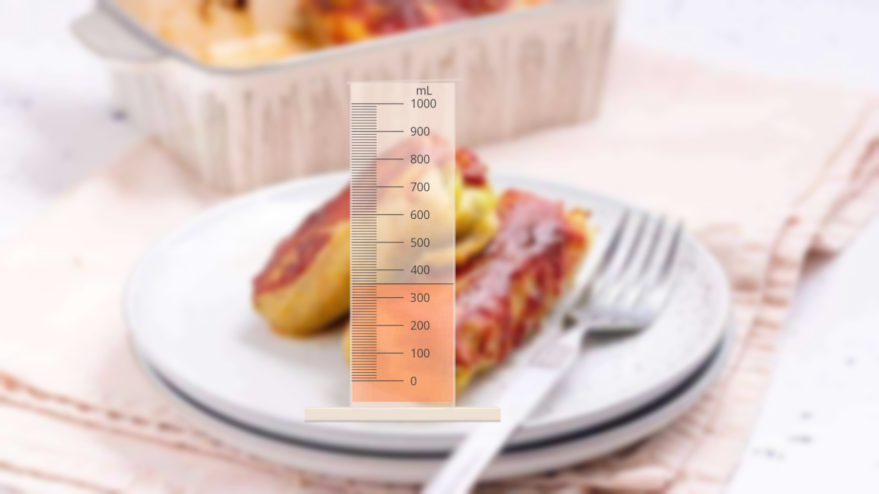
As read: 350; mL
